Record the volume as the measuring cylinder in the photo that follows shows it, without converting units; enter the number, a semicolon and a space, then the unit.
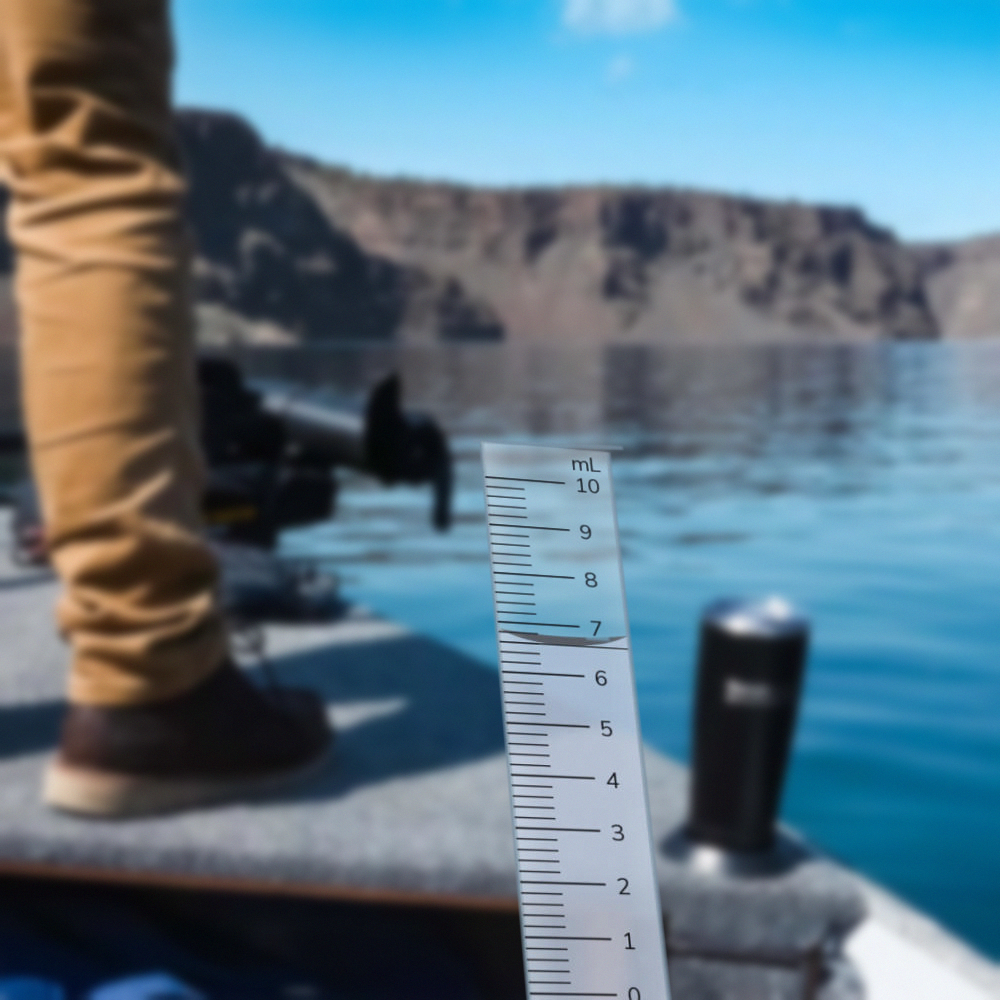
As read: 6.6; mL
